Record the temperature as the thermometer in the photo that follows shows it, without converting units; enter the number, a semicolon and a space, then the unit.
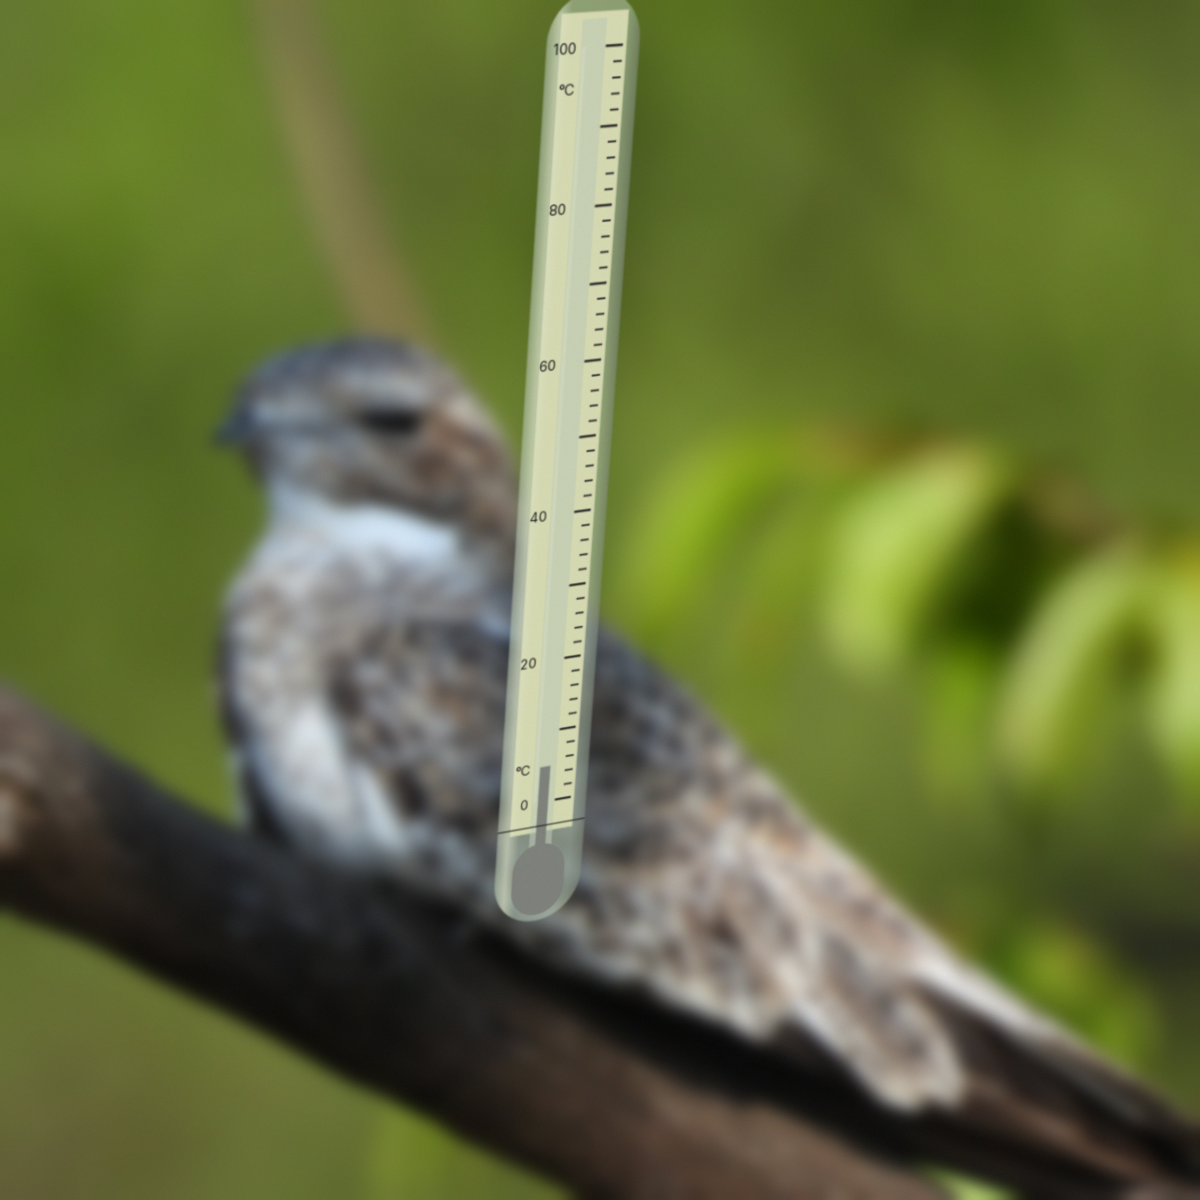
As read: 5; °C
